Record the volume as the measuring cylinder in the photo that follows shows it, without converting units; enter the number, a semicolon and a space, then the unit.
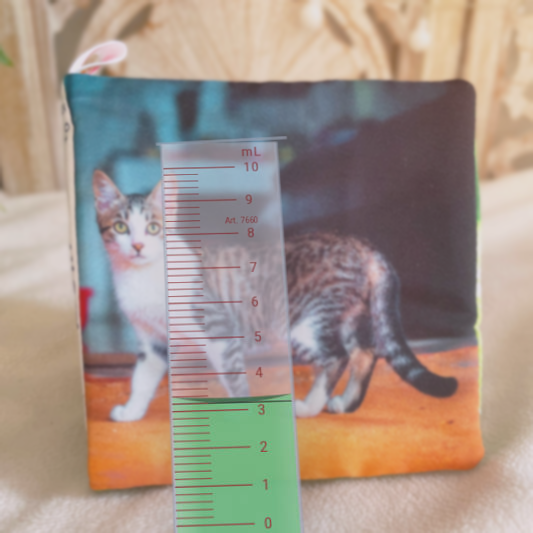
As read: 3.2; mL
